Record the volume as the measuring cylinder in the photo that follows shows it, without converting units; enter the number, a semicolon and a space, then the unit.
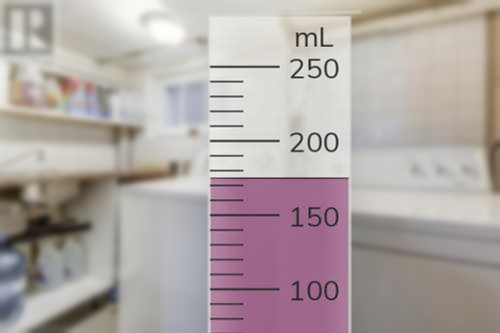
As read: 175; mL
